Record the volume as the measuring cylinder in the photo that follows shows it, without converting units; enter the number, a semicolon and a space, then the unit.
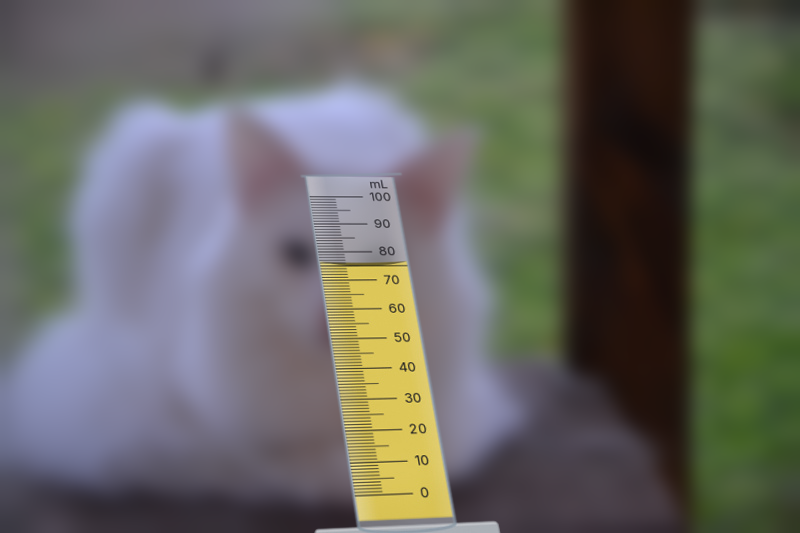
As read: 75; mL
